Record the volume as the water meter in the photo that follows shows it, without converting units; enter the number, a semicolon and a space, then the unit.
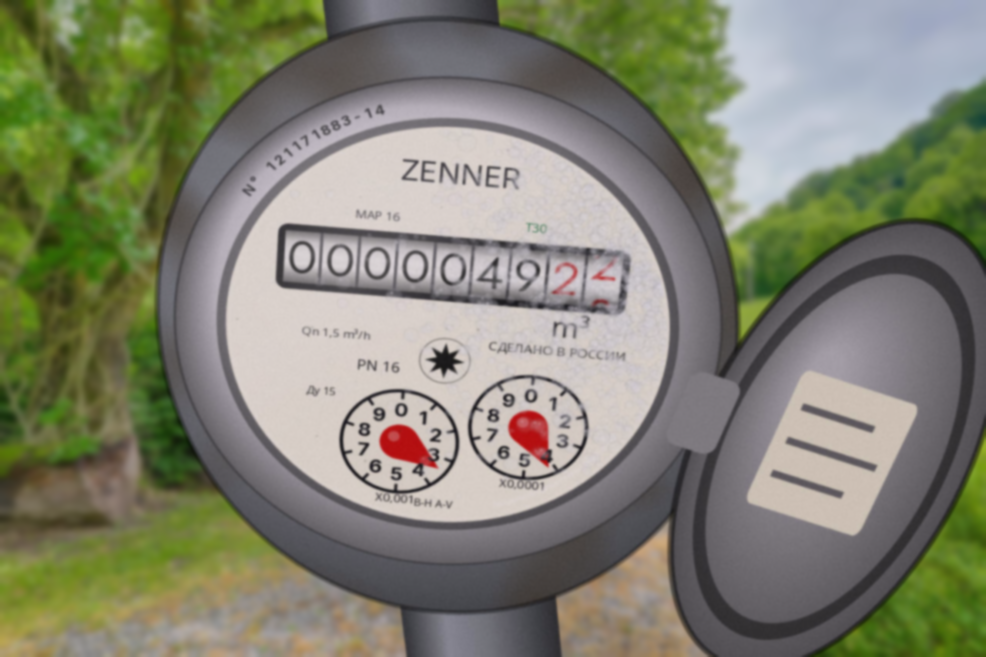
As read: 49.2234; m³
